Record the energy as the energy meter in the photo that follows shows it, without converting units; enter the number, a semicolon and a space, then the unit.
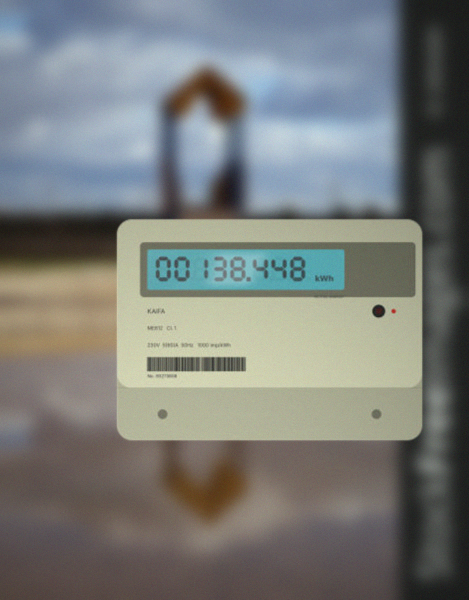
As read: 138.448; kWh
